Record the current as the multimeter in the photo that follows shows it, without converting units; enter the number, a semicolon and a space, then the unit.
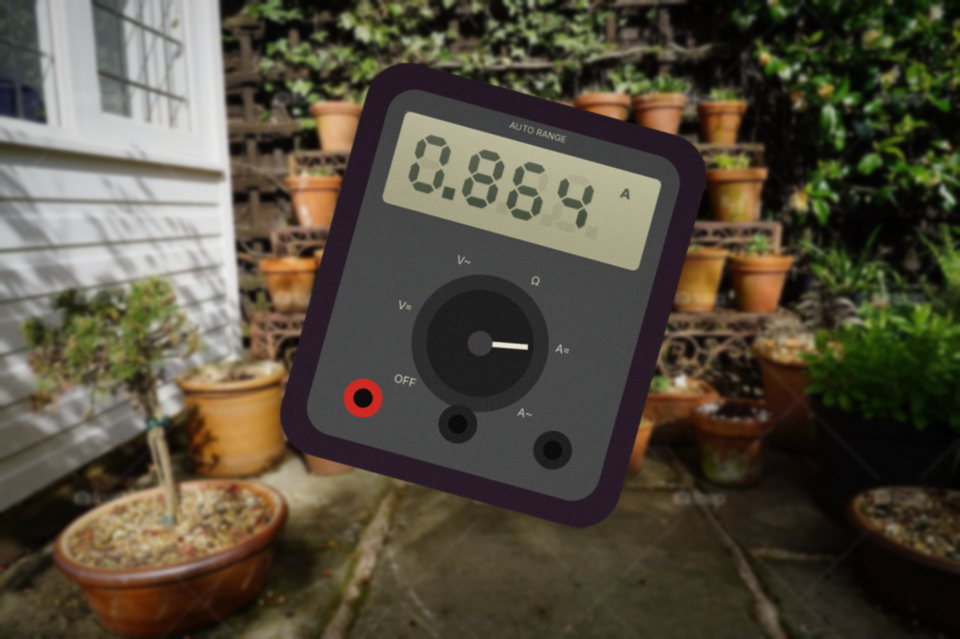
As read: 0.864; A
